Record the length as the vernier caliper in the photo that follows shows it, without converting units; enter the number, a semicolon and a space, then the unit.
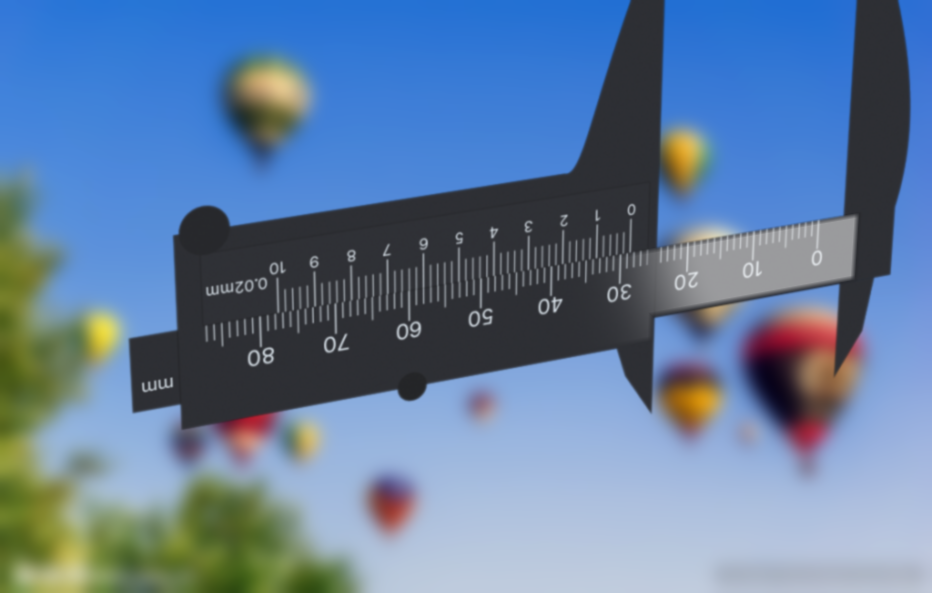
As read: 28.6; mm
